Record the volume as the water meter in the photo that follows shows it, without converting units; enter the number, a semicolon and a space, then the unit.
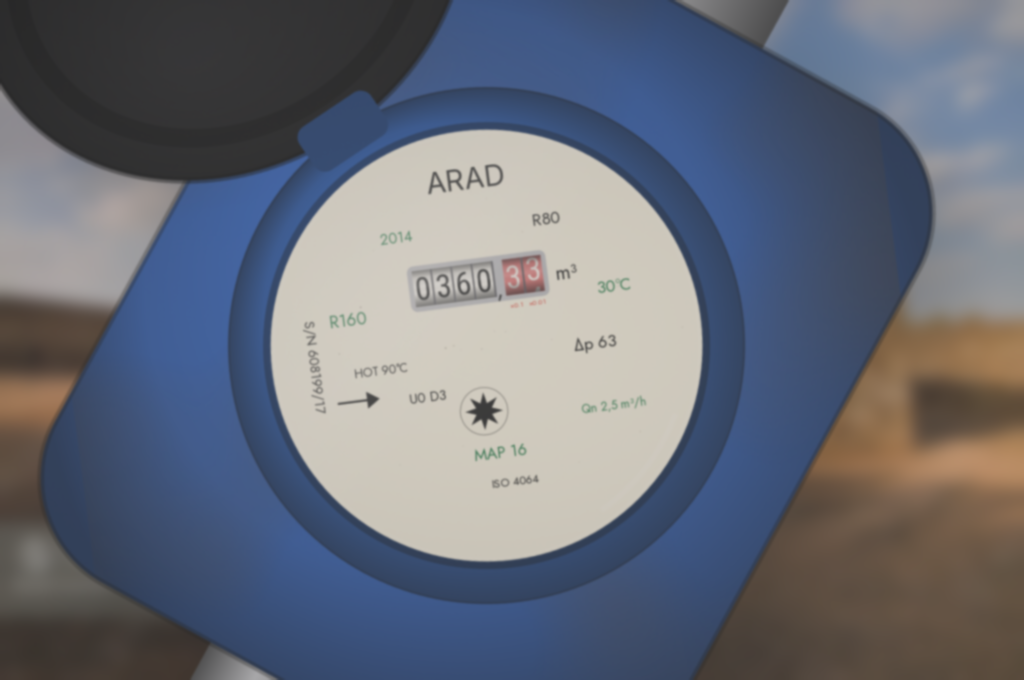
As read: 360.33; m³
